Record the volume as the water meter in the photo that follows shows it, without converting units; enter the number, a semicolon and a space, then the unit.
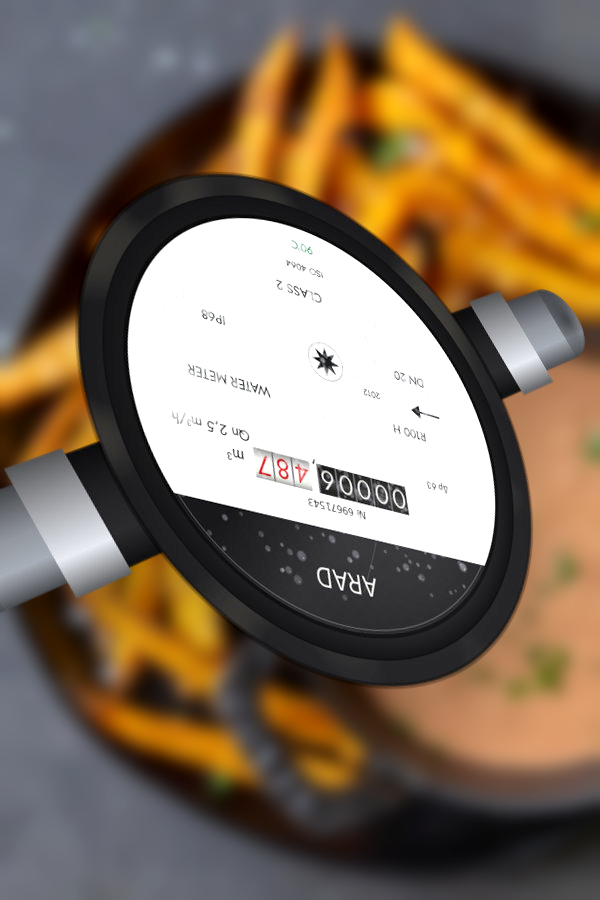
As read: 6.487; m³
